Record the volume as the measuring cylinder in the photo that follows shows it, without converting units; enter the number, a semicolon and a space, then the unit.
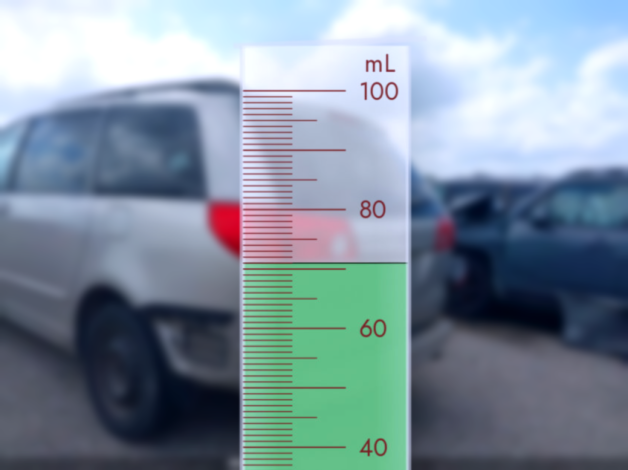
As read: 71; mL
